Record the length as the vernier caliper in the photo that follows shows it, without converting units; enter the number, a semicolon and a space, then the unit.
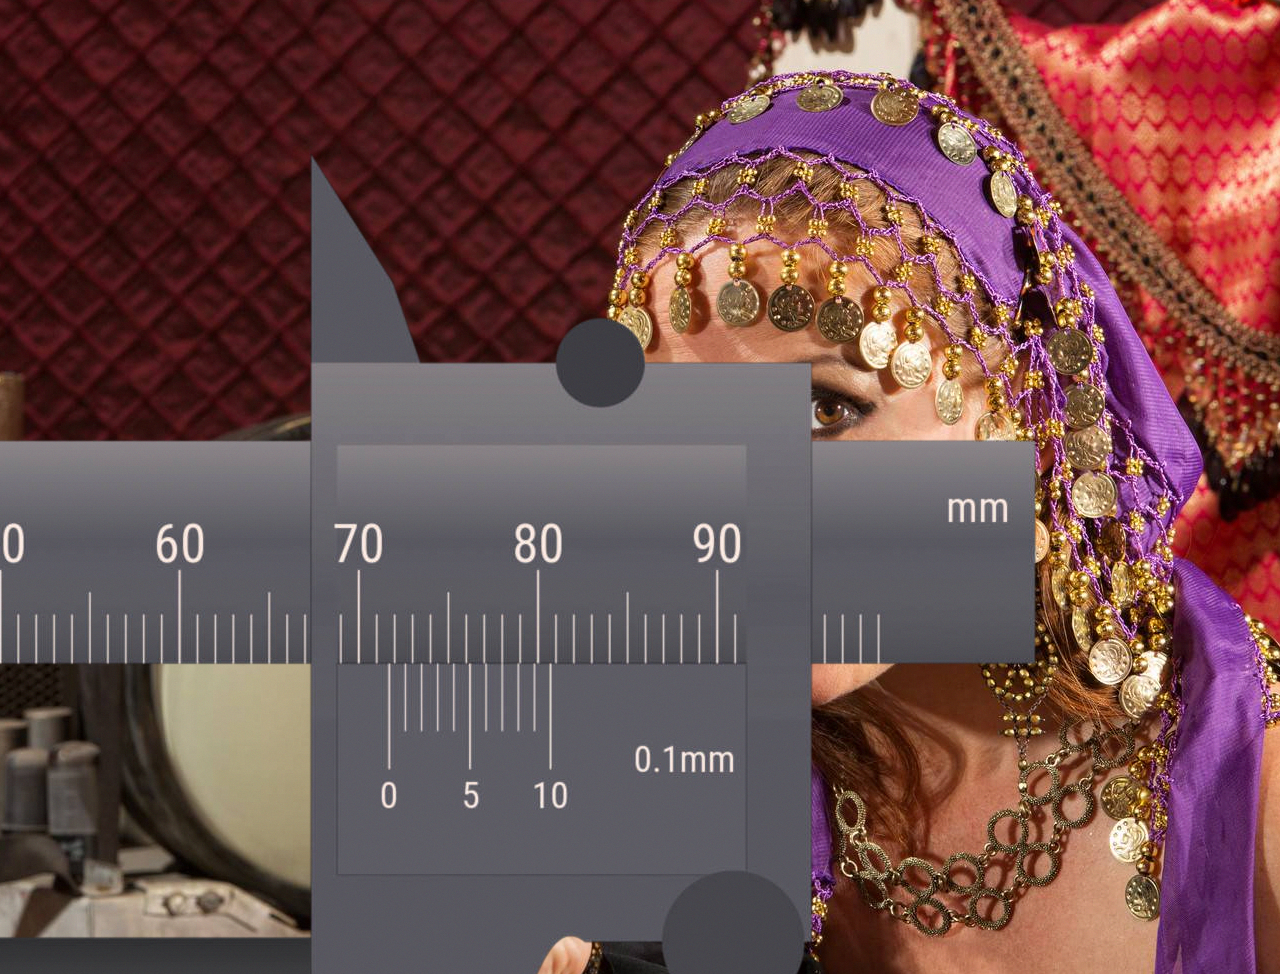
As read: 71.7; mm
